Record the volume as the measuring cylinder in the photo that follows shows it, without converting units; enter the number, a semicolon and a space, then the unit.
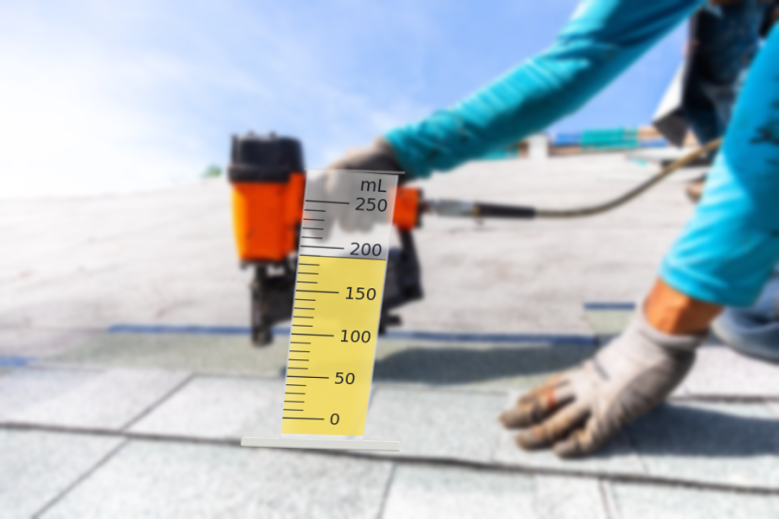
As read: 190; mL
